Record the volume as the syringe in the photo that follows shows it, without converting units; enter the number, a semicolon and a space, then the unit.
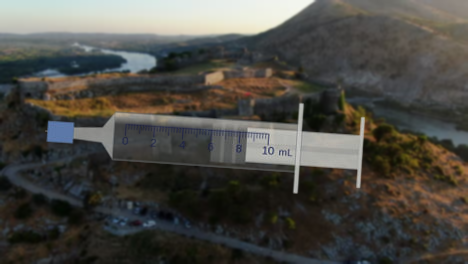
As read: 6; mL
